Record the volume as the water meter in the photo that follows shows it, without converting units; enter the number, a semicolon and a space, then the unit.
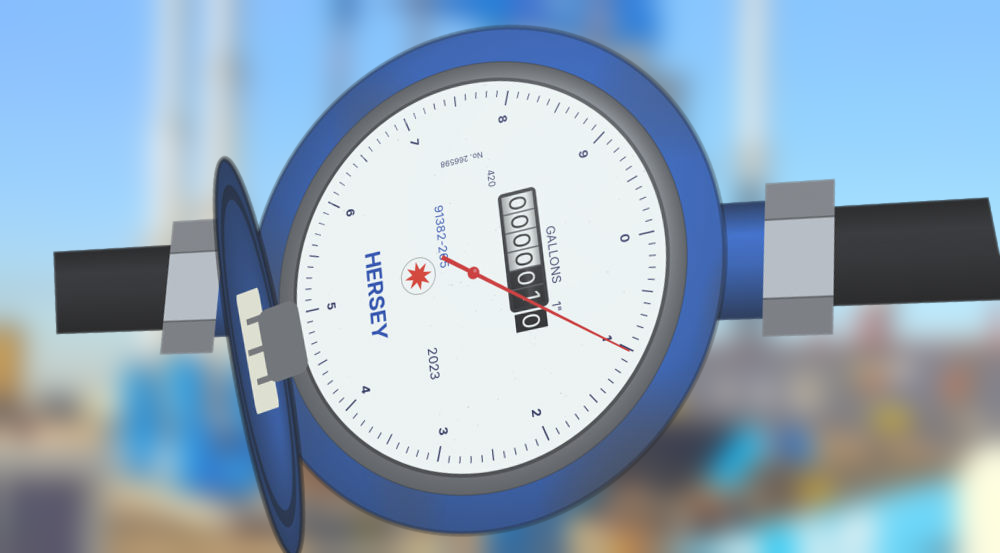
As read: 11.0; gal
